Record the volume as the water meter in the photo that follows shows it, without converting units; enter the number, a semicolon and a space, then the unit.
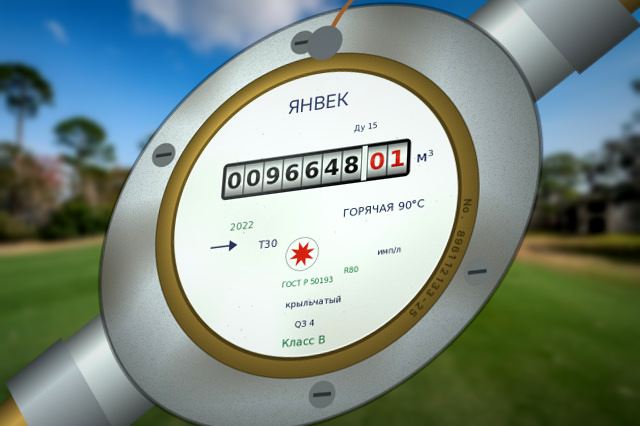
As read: 96648.01; m³
